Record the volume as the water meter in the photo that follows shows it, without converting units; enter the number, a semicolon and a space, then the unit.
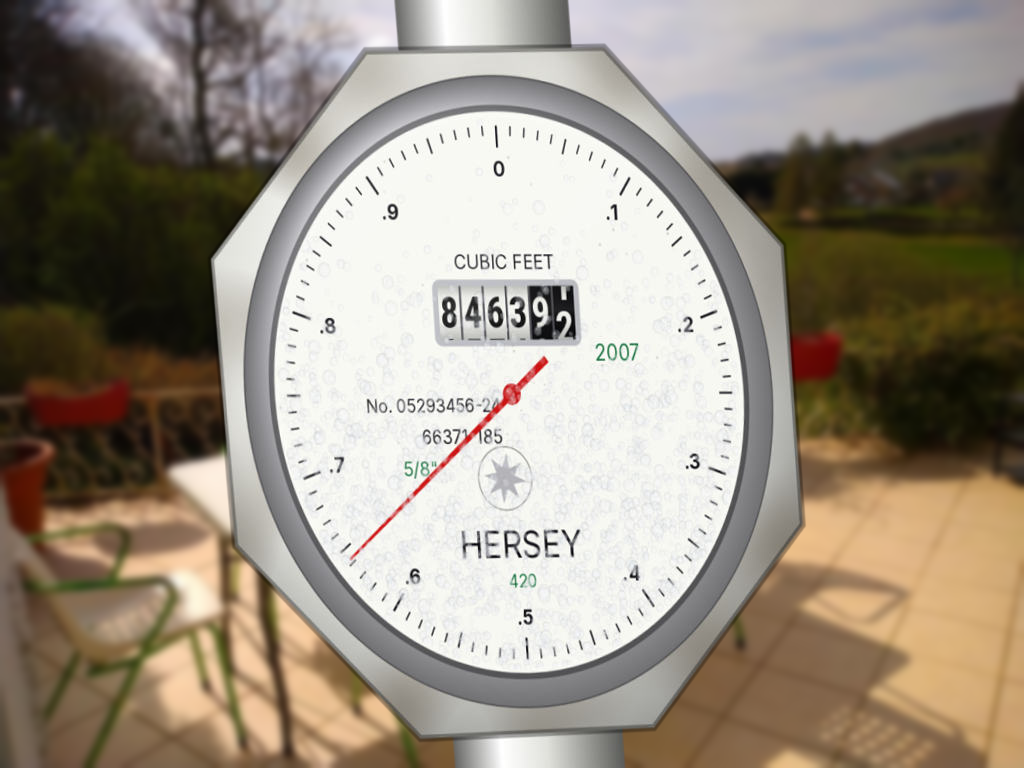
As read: 846391.64; ft³
